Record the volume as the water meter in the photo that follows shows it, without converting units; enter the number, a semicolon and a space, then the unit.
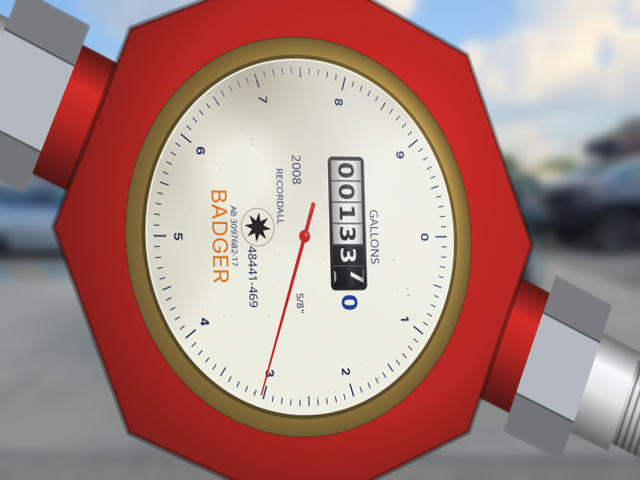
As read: 13373.0; gal
